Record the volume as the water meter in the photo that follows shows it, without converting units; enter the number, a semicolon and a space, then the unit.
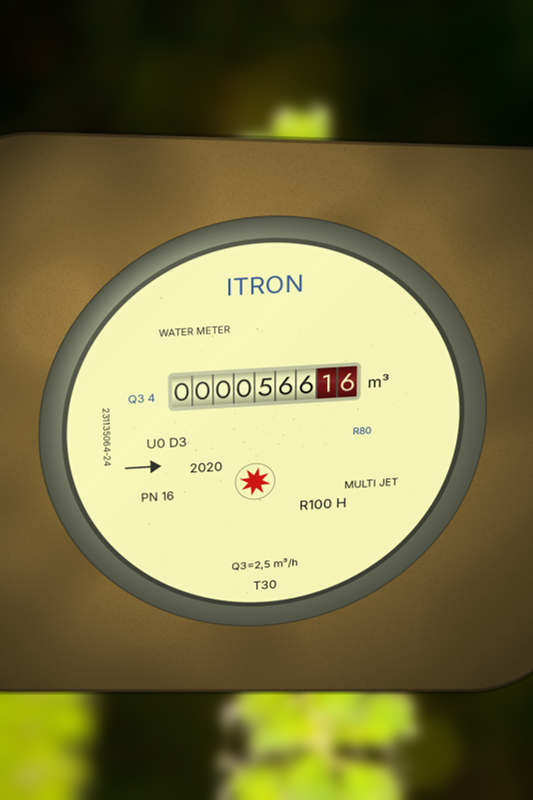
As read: 566.16; m³
